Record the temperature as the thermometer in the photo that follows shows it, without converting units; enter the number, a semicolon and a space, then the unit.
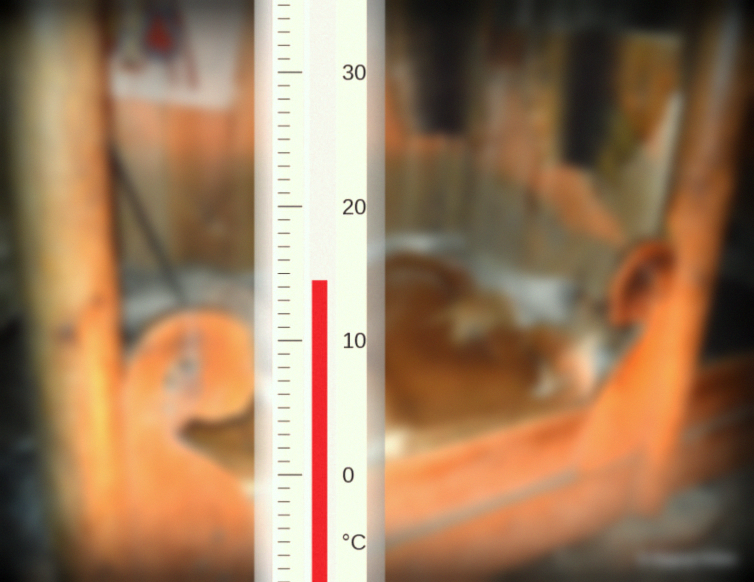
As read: 14.5; °C
